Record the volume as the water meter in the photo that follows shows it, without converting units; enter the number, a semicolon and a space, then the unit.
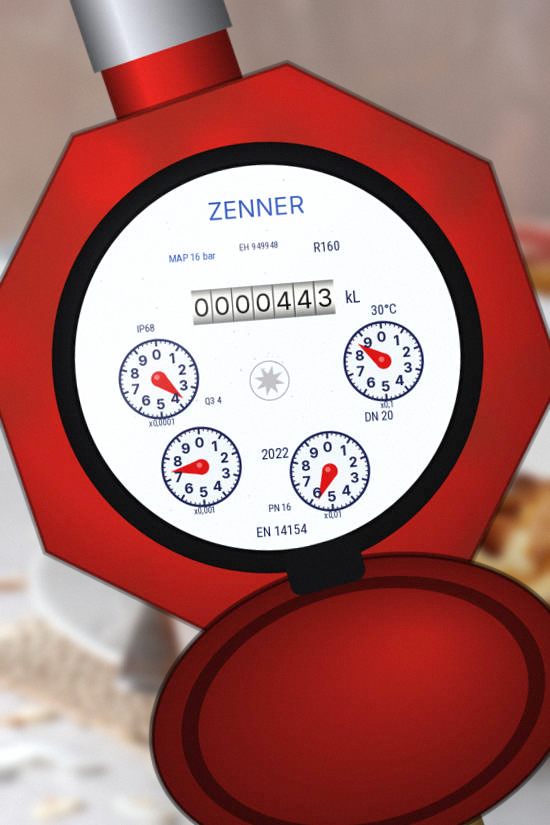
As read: 443.8573; kL
